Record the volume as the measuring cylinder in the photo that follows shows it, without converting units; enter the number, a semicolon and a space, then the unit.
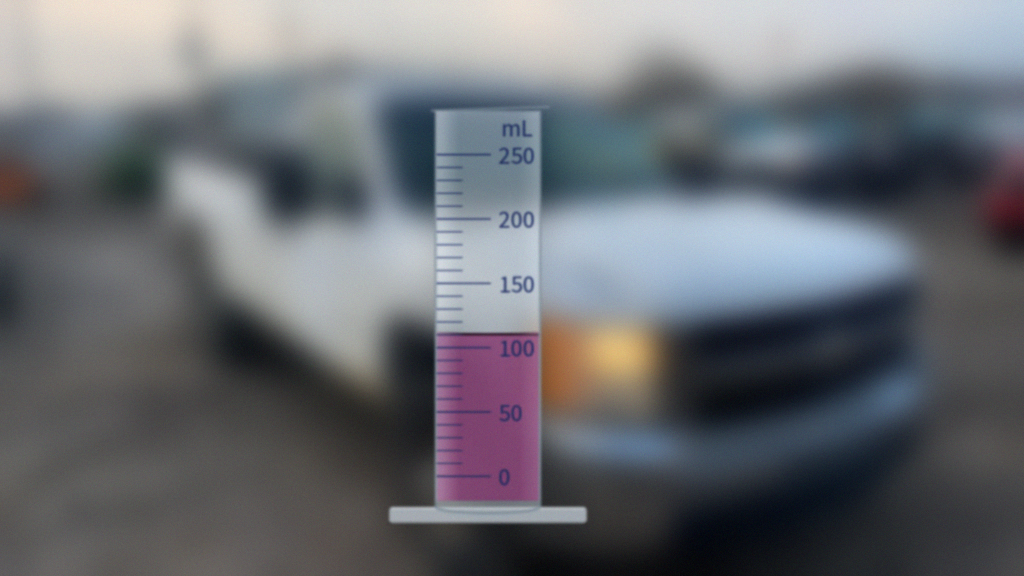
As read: 110; mL
